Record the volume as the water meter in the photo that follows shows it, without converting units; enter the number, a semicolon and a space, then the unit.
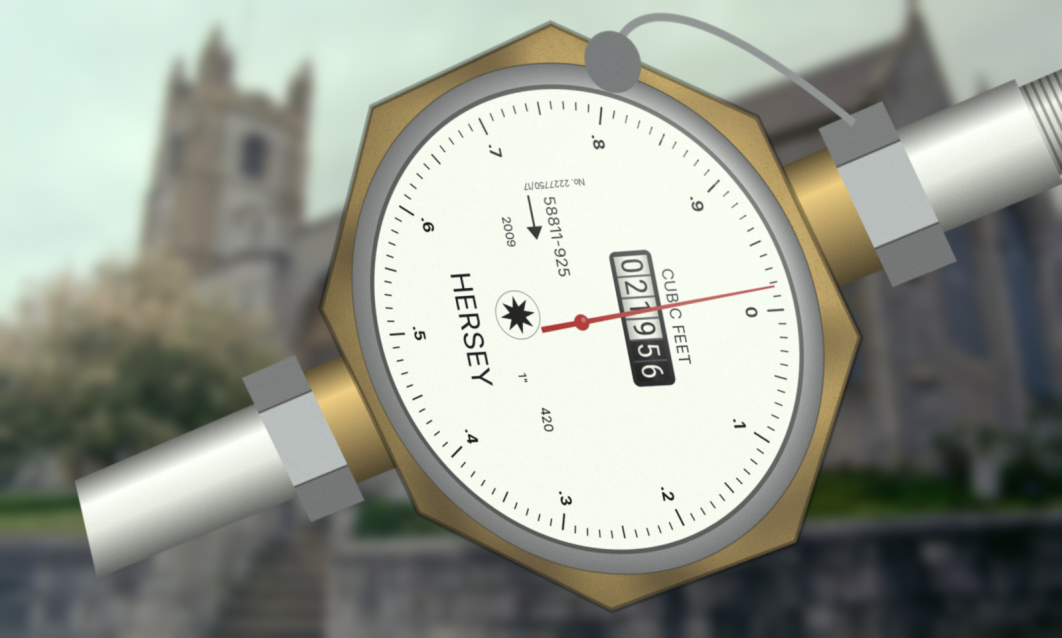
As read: 21955.98; ft³
